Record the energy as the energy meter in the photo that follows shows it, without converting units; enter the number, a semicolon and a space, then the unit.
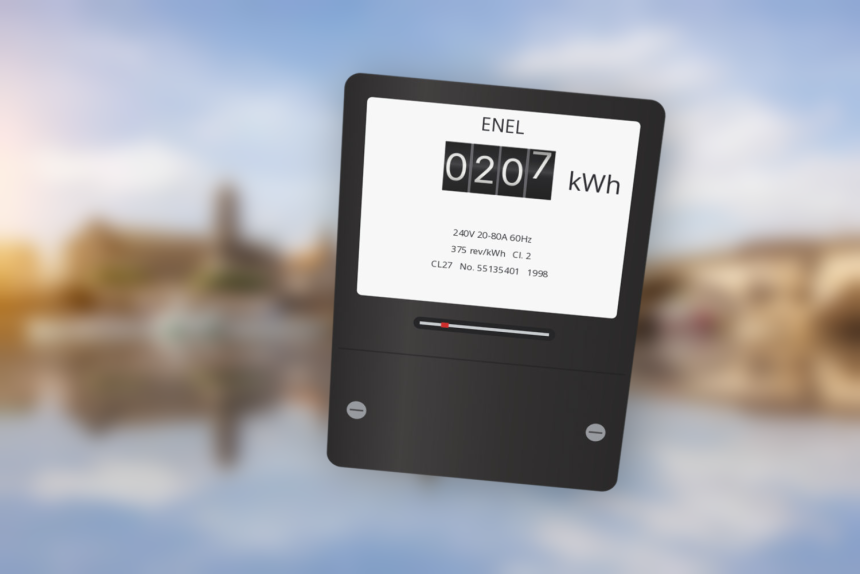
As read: 207; kWh
